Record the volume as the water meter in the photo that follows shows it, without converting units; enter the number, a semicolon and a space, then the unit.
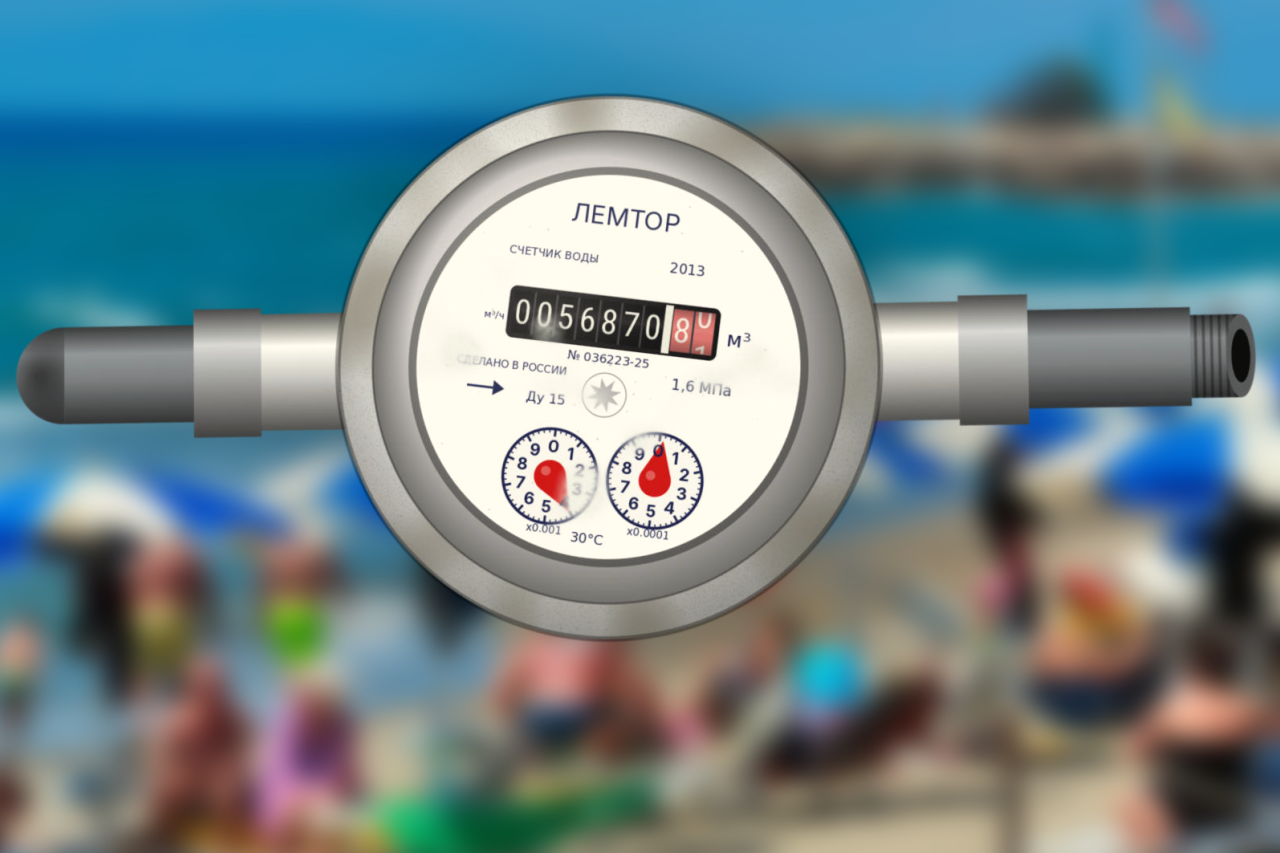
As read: 56870.8040; m³
